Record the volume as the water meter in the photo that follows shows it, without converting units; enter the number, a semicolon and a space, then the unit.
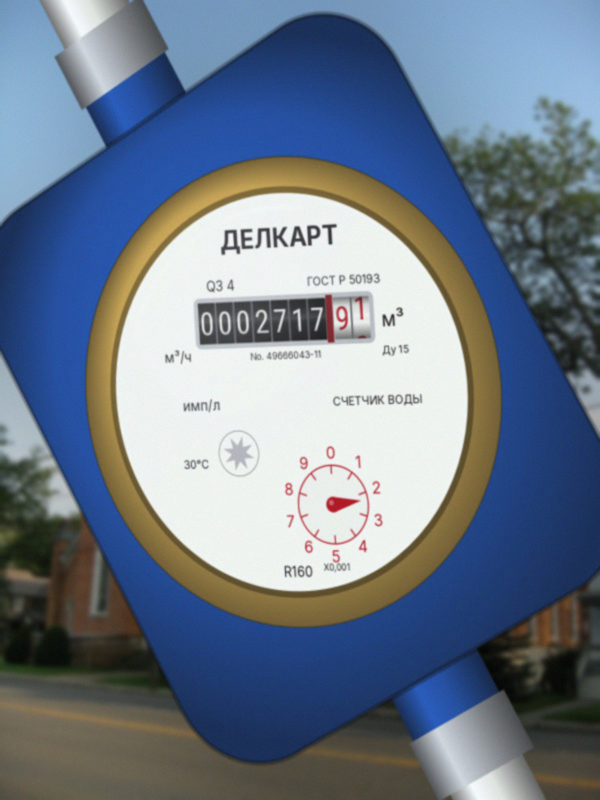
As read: 2717.912; m³
